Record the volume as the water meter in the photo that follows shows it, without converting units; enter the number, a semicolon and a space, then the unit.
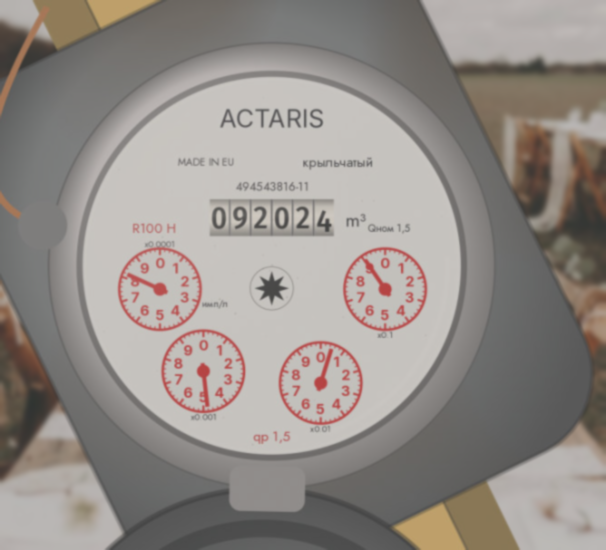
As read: 92023.9048; m³
